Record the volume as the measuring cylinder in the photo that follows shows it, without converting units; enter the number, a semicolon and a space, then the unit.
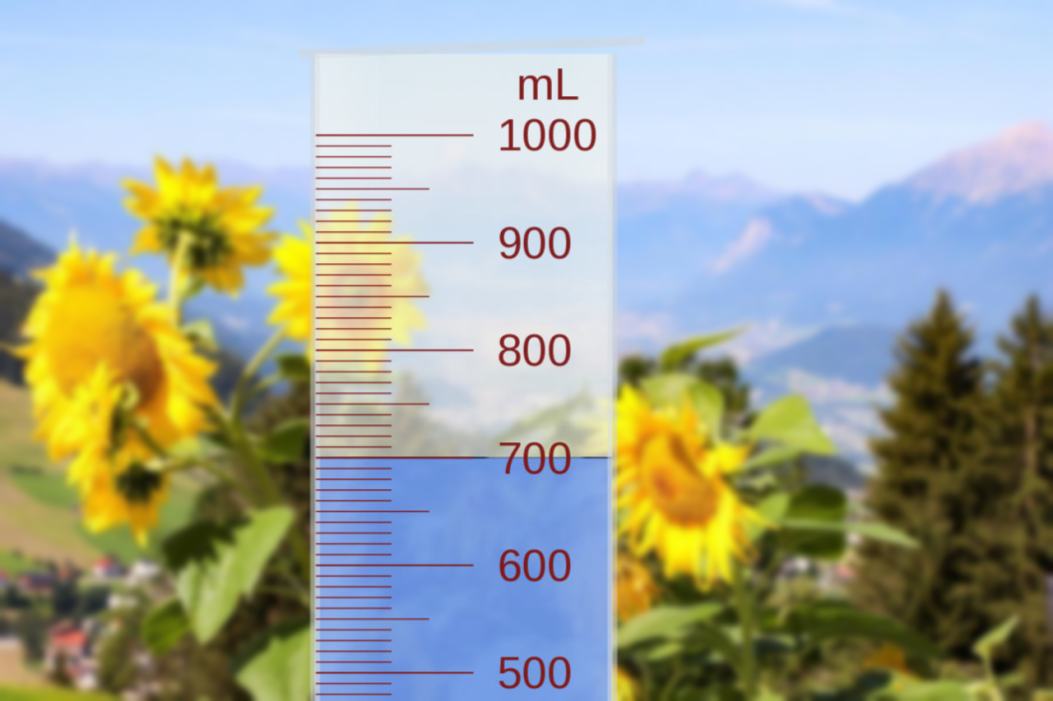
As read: 700; mL
